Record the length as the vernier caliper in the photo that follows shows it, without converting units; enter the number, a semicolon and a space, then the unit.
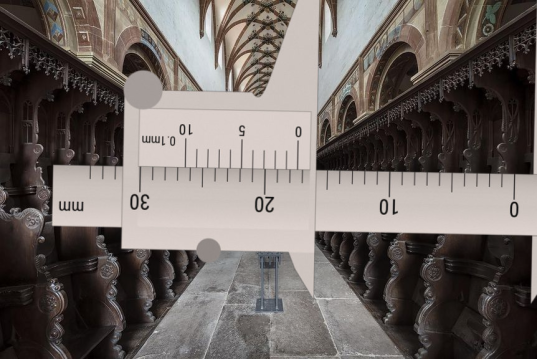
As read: 17.4; mm
